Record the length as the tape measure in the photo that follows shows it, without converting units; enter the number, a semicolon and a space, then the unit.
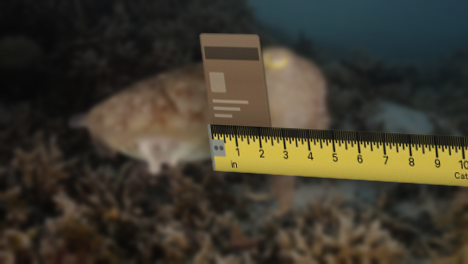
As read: 2.5; in
